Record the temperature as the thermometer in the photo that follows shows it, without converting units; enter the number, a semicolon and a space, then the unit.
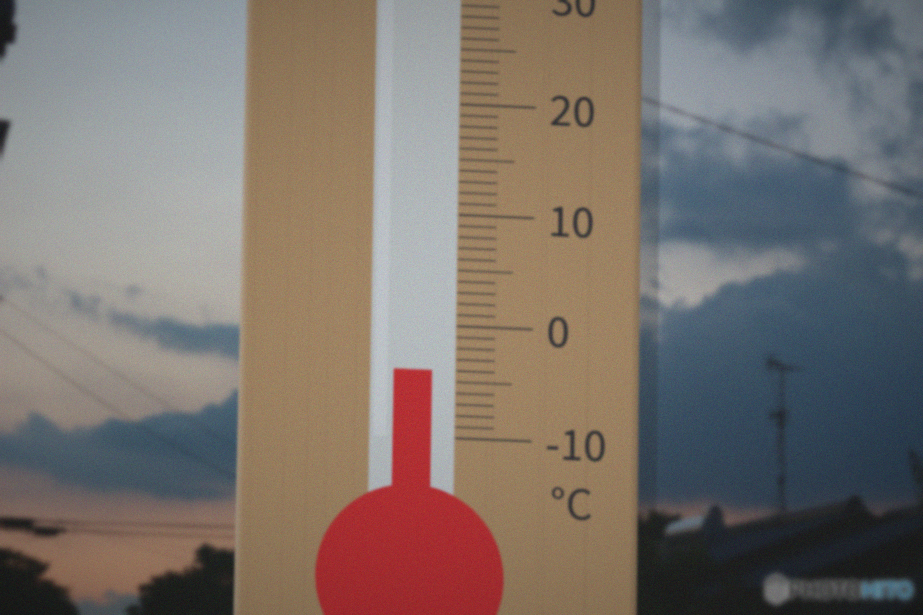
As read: -4; °C
